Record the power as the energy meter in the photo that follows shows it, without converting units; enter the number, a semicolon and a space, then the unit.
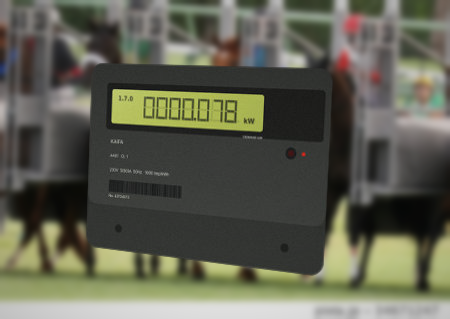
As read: 0.078; kW
